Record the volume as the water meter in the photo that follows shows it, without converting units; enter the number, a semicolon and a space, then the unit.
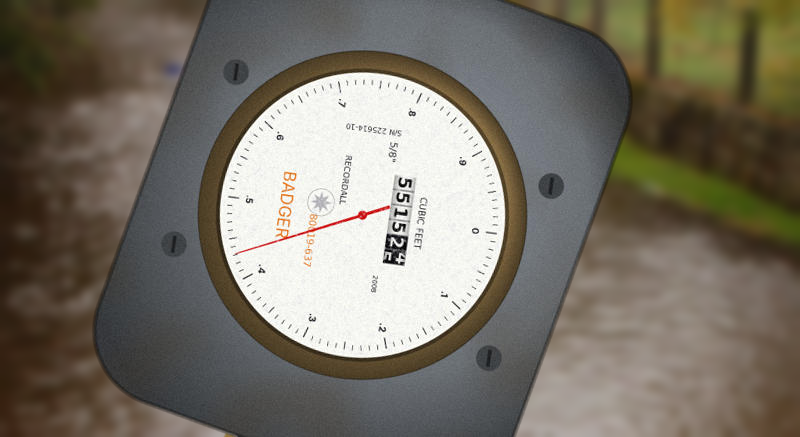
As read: 551524.43; ft³
